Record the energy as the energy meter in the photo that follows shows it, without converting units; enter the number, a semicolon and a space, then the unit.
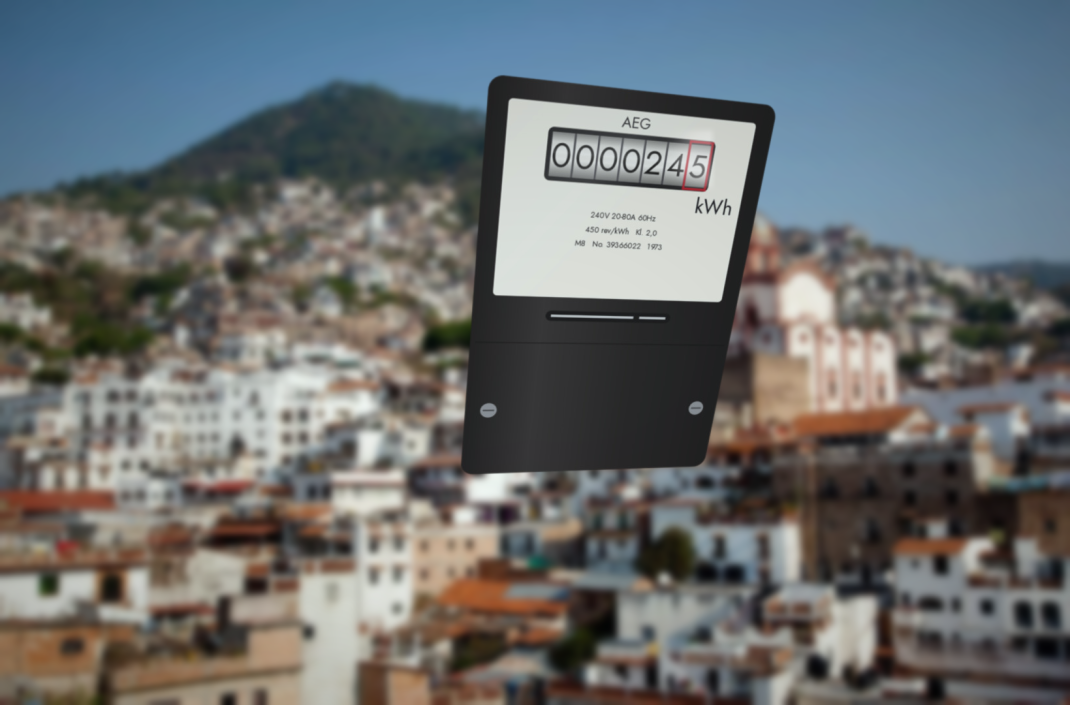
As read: 24.5; kWh
